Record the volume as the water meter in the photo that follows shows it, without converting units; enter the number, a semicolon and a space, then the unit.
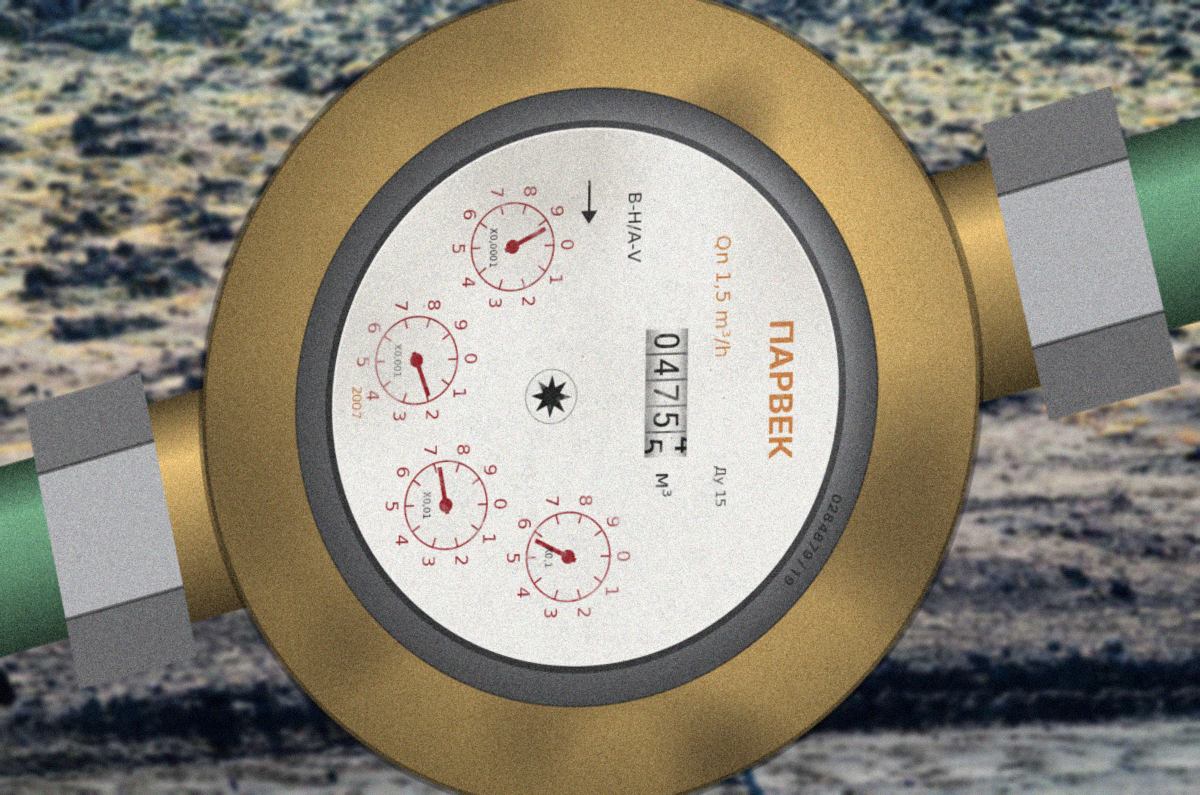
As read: 4754.5719; m³
